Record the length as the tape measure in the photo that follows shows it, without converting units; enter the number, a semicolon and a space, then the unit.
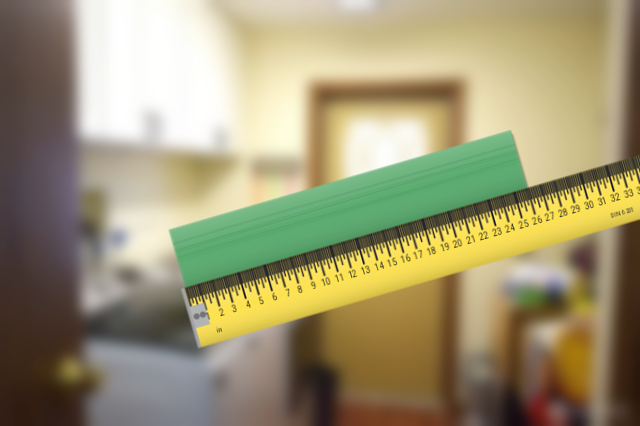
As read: 26; in
